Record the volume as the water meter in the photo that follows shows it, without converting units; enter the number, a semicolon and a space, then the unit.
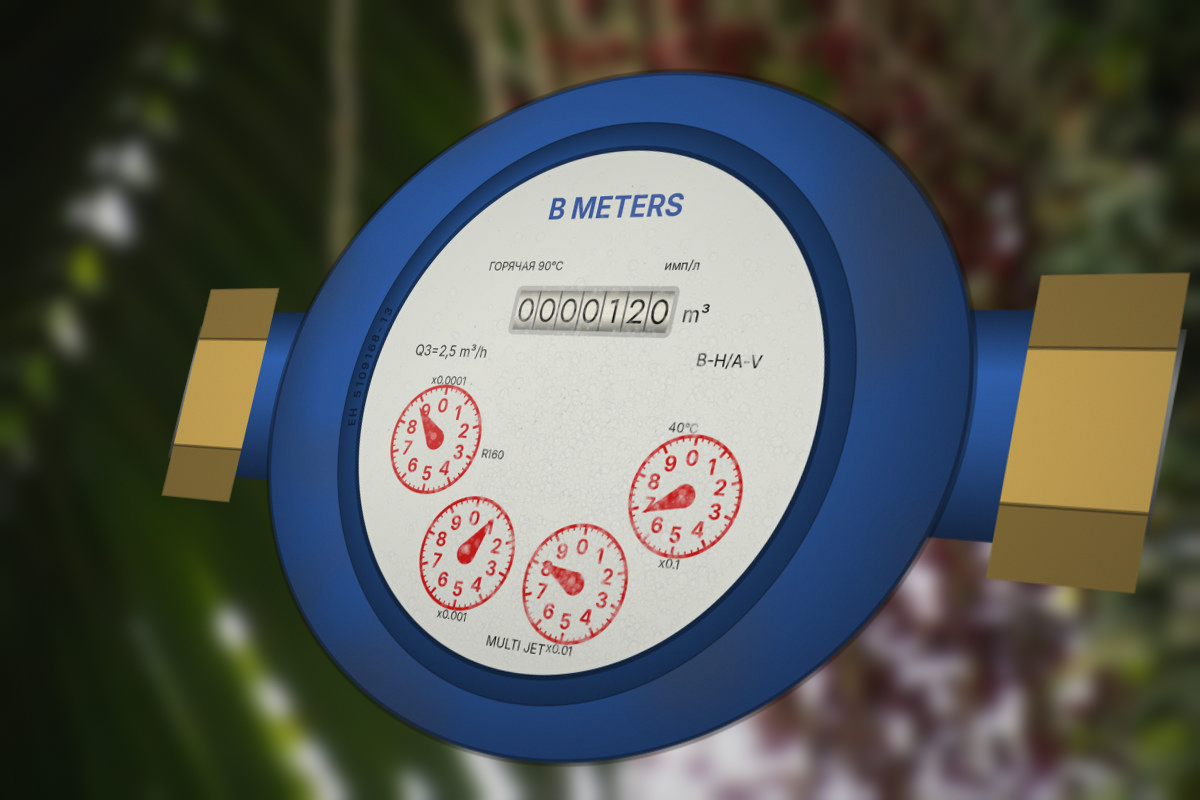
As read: 120.6808; m³
